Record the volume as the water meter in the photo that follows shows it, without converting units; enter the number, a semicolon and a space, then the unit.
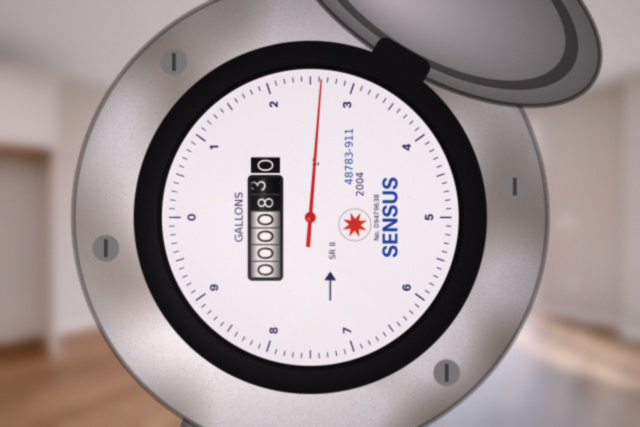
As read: 832.6; gal
